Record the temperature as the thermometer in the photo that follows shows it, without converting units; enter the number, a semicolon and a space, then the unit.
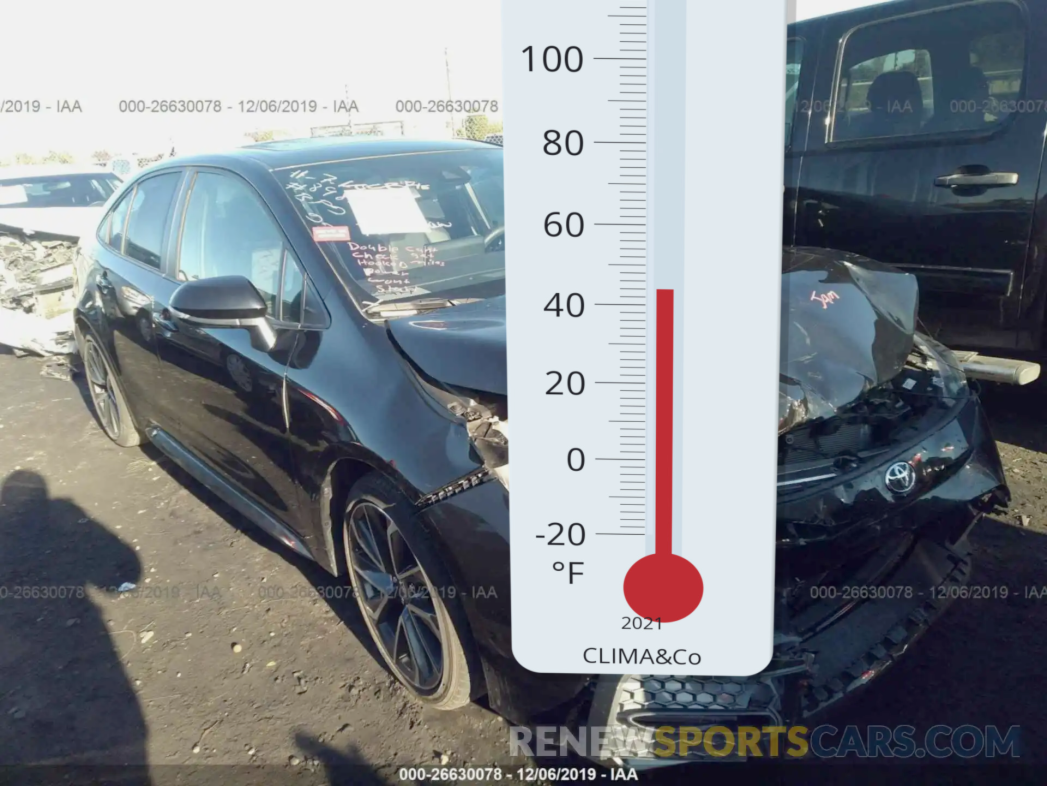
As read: 44; °F
